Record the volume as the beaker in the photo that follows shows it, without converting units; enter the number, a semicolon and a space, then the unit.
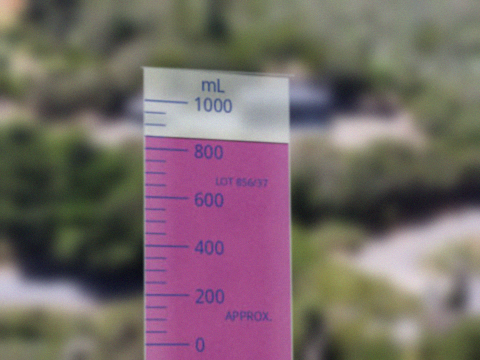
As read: 850; mL
